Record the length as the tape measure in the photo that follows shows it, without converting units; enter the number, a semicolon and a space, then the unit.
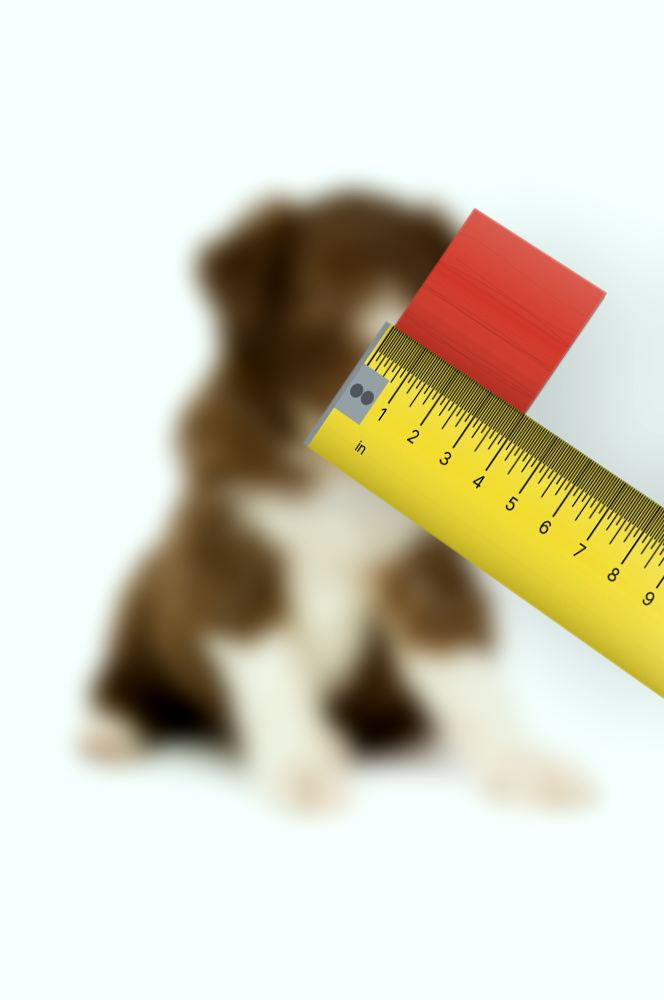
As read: 4; in
